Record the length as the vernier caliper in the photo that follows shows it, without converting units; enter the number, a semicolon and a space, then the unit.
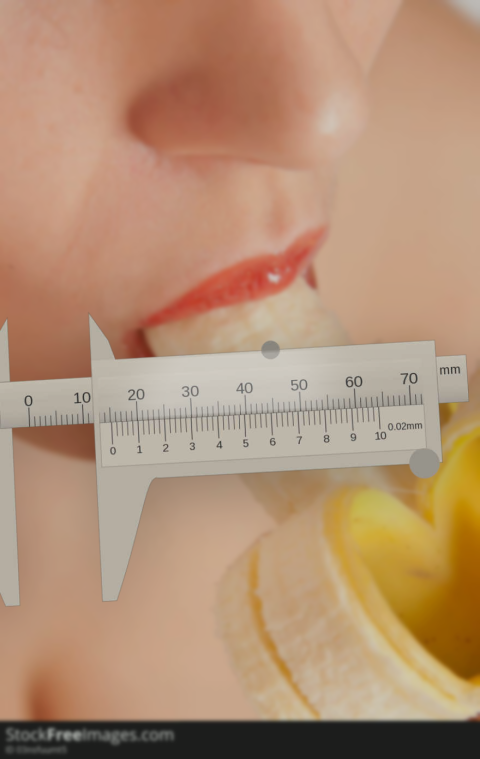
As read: 15.2; mm
